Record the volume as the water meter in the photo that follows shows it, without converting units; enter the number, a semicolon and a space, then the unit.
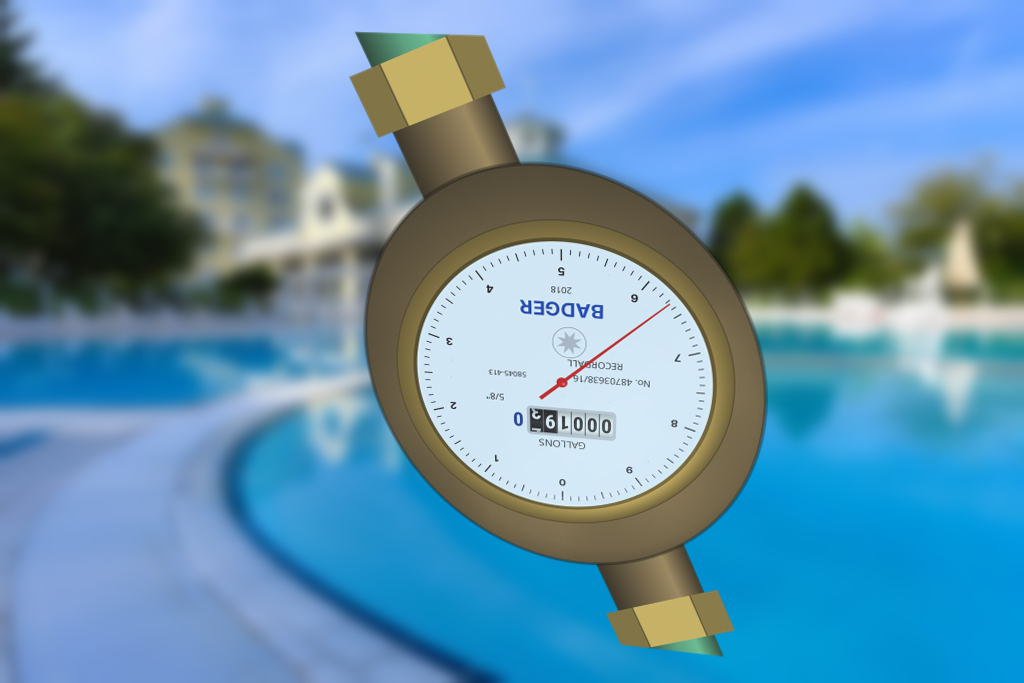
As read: 1926.3; gal
